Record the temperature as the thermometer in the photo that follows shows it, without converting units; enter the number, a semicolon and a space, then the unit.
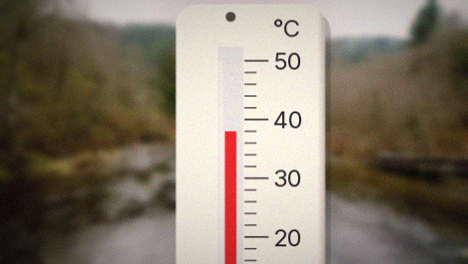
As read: 38; °C
